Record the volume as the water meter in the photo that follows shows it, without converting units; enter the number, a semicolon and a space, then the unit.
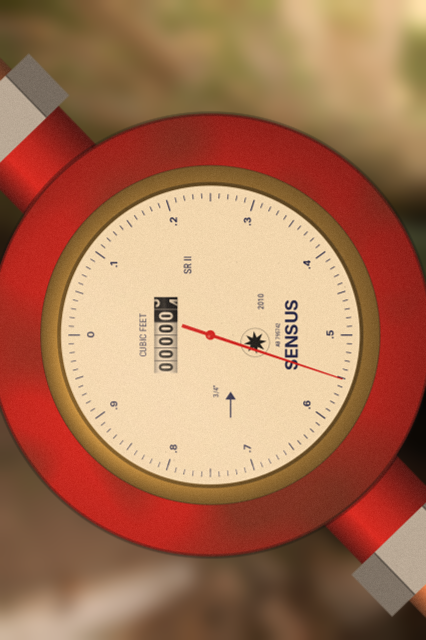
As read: 3.55; ft³
